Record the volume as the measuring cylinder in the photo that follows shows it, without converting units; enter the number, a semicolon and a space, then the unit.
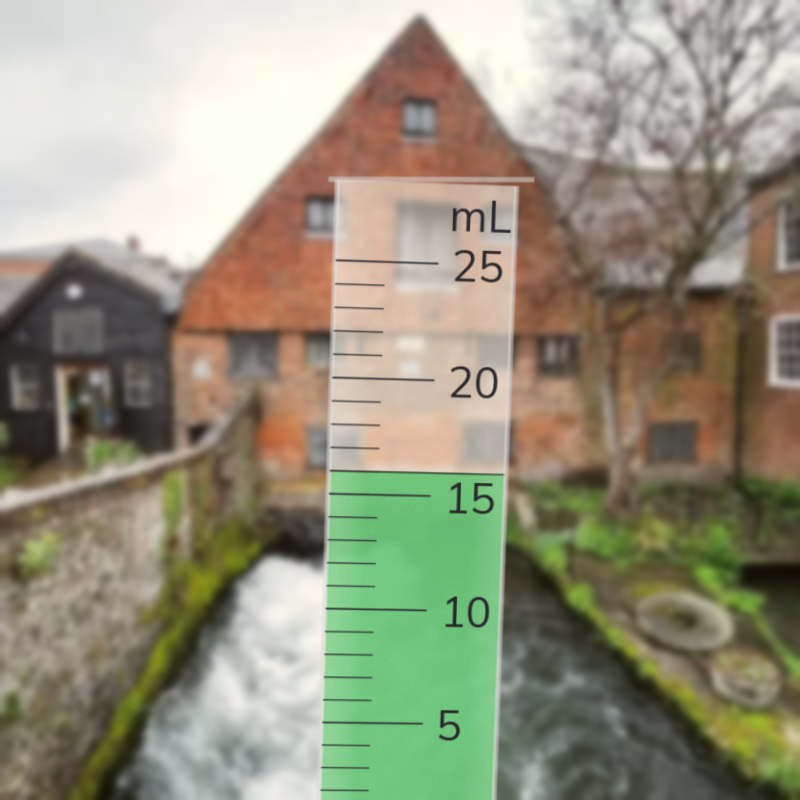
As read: 16; mL
